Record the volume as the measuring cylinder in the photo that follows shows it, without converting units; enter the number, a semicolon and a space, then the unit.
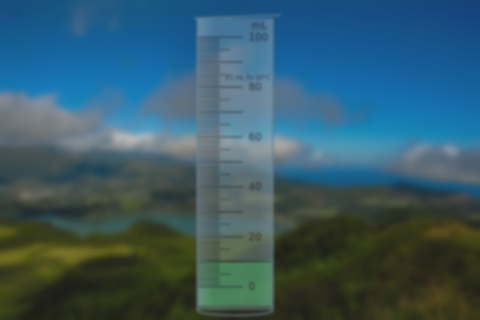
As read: 10; mL
